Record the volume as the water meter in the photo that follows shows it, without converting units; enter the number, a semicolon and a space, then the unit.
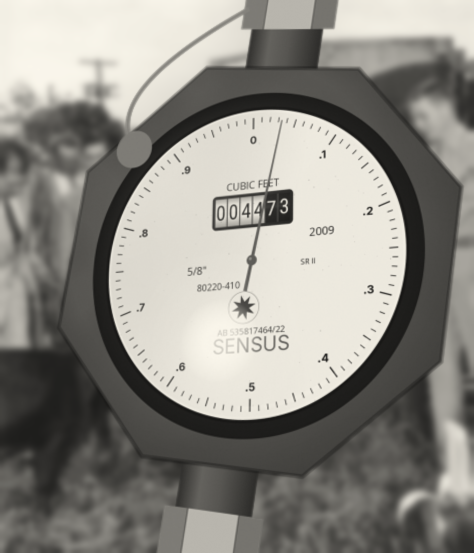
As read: 4473.03; ft³
